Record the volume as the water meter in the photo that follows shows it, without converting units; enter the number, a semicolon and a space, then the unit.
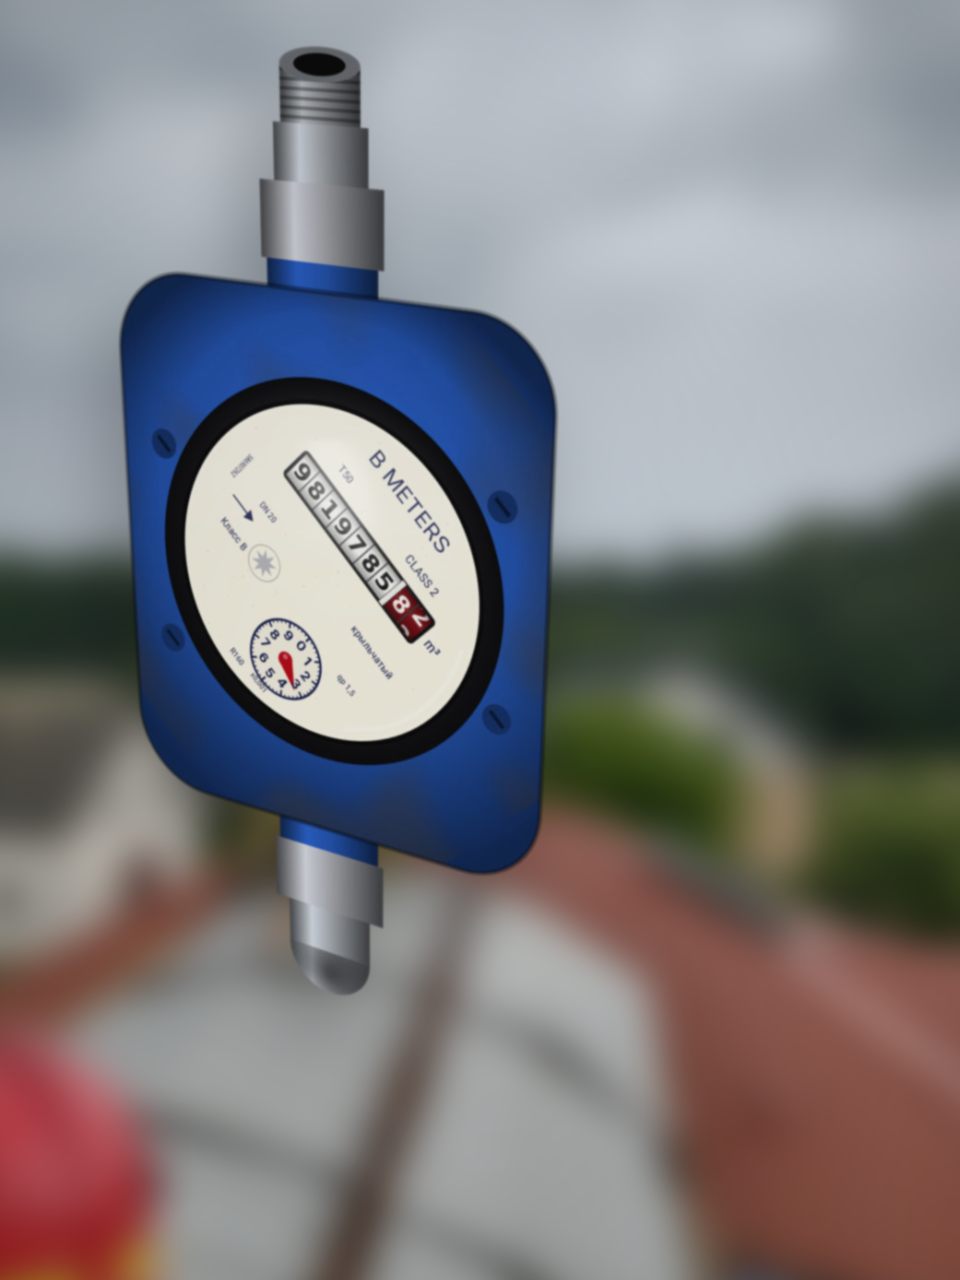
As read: 9819785.823; m³
